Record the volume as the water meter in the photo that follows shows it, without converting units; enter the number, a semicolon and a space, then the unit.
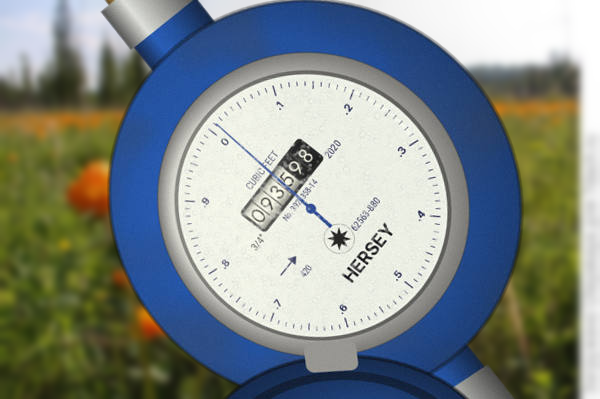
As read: 93598.01; ft³
